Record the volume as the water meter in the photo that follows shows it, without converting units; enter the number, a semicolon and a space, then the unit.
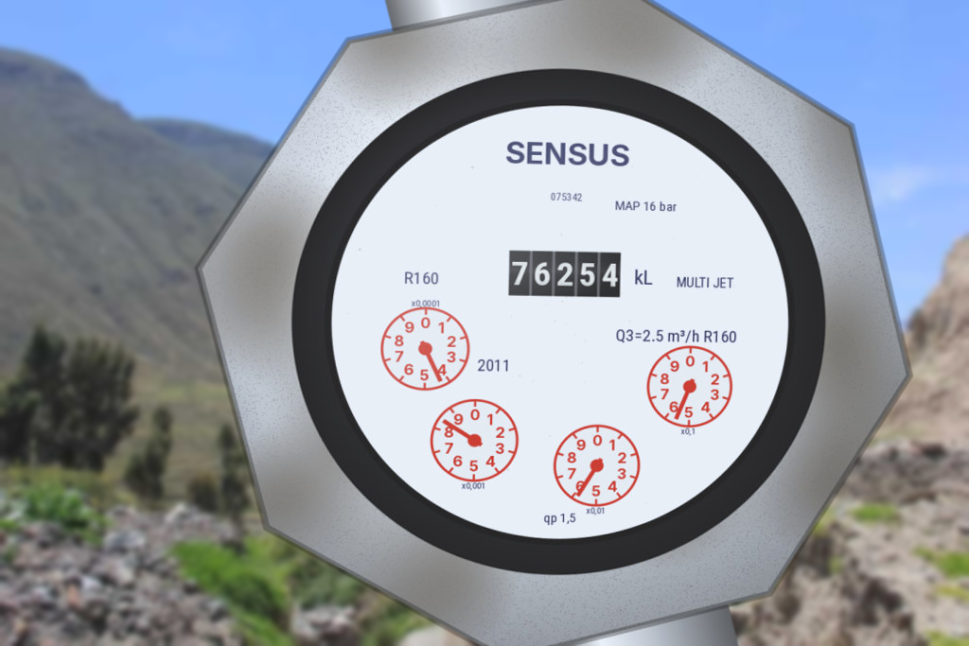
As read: 76254.5584; kL
